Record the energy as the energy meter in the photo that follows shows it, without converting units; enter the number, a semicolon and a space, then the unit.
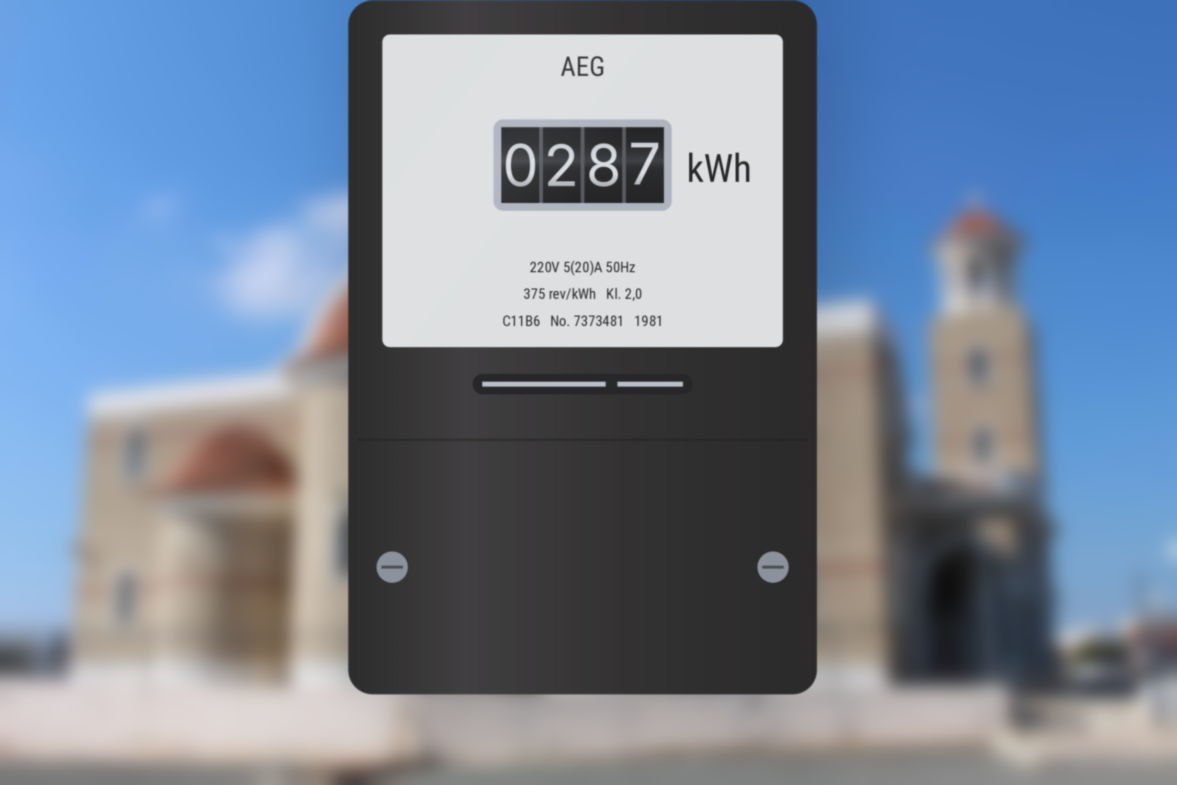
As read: 287; kWh
